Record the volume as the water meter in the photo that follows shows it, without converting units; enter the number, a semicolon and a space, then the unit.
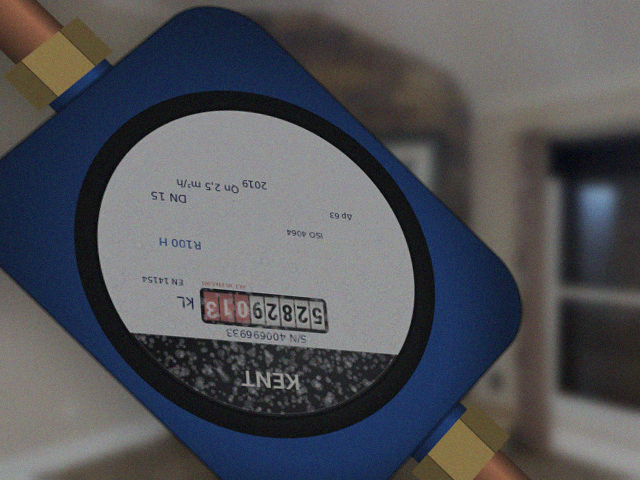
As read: 52829.013; kL
